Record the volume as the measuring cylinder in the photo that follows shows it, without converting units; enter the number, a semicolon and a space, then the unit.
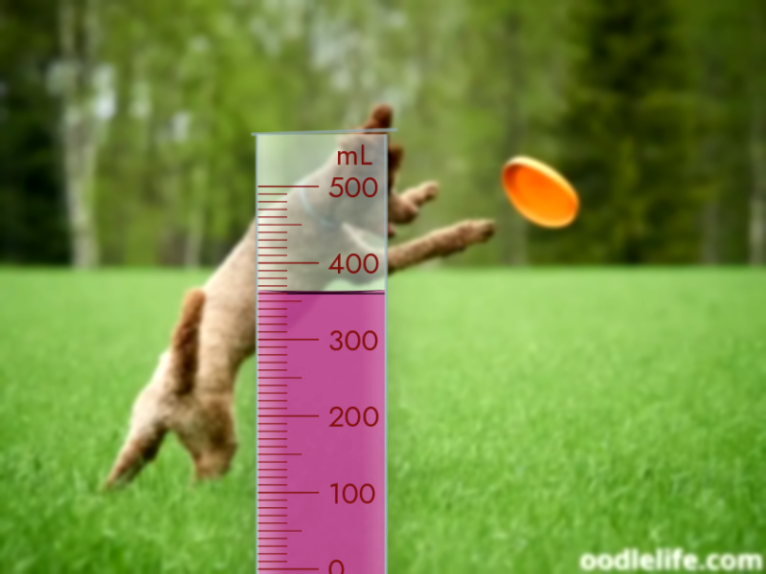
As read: 360; mL
